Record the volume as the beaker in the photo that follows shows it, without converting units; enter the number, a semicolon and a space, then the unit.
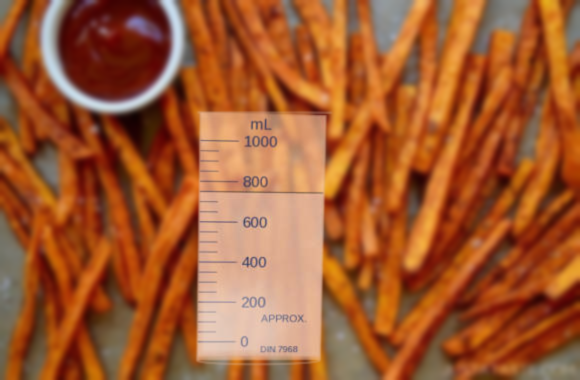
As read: 750; mL
